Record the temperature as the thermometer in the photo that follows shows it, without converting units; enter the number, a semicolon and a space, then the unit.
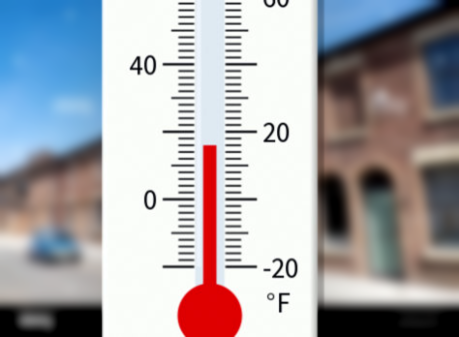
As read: 16; °F
